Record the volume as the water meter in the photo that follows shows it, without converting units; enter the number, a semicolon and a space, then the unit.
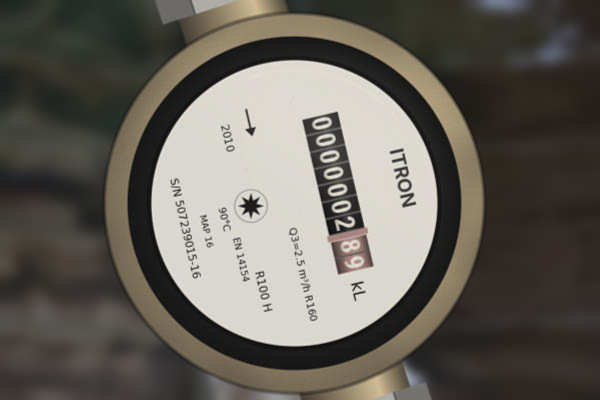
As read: 2.89; kL
